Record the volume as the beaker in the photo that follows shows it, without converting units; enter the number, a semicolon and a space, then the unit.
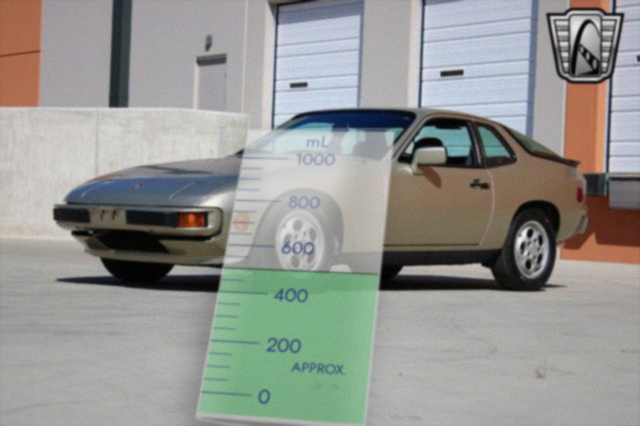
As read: 500; mL
